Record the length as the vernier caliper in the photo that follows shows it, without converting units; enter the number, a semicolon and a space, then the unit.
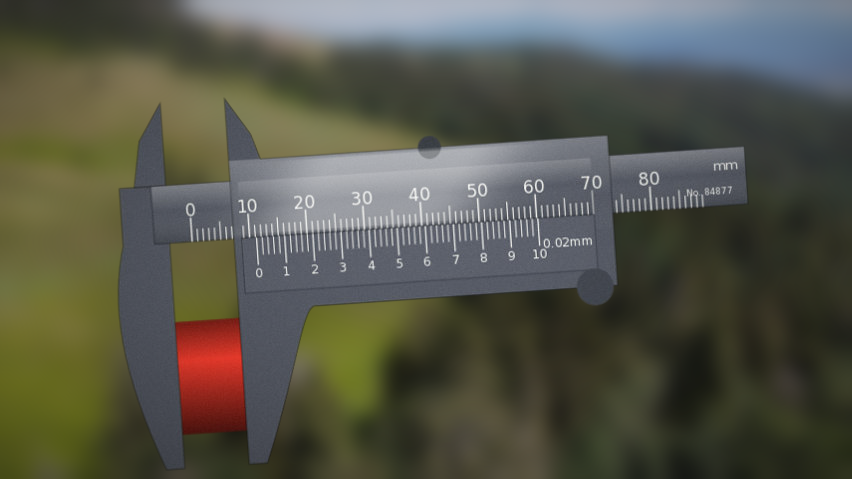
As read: 11.2; mm
